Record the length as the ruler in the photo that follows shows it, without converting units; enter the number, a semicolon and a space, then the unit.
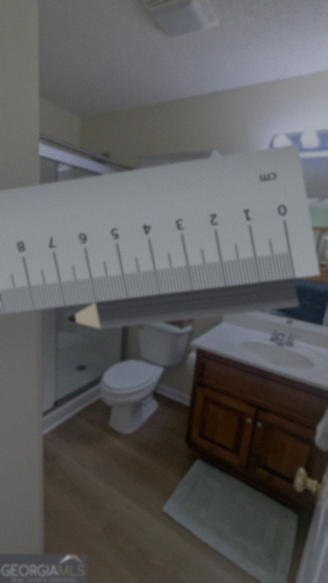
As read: 7; cm
